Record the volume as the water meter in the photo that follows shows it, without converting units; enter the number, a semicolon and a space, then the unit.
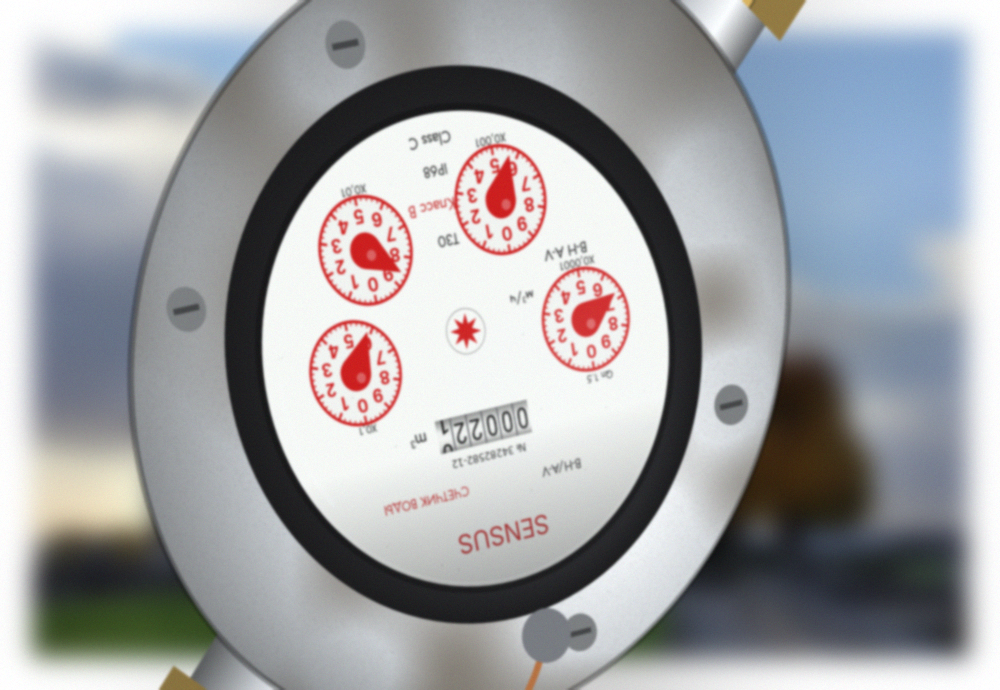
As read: 220.5856; m³
